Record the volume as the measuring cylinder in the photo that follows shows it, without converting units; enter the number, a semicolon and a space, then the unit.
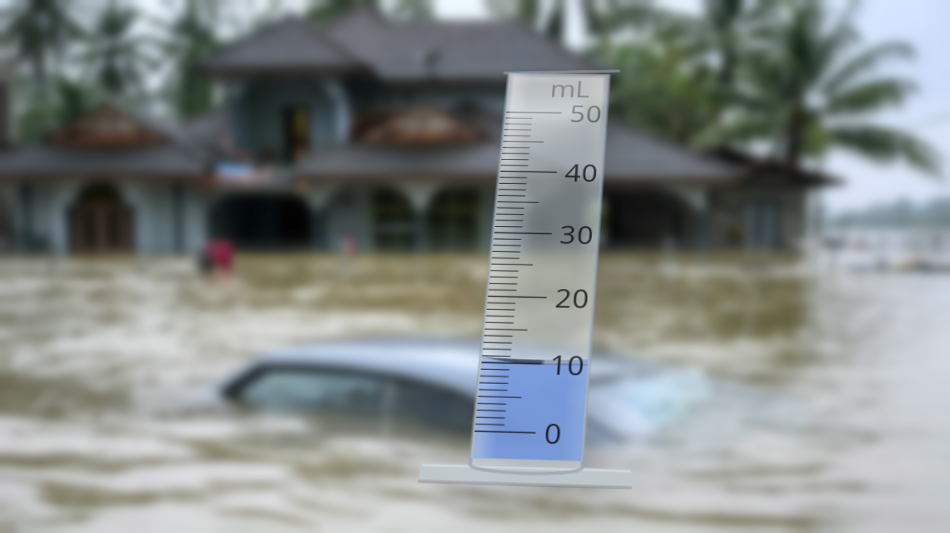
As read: 10; mL
